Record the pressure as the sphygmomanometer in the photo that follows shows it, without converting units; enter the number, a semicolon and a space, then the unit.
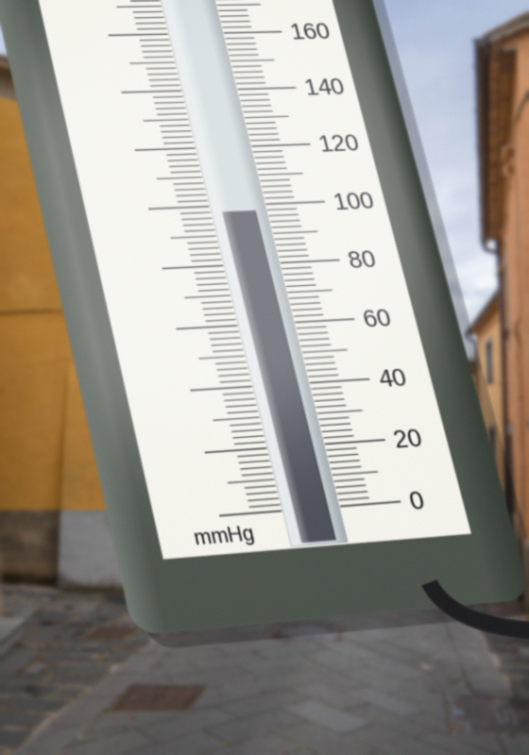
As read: 98; mmHg
